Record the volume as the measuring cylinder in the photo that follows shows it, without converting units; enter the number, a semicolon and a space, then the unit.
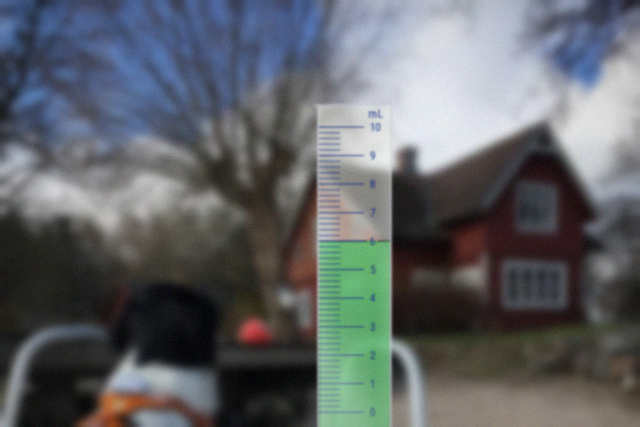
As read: 6; mL
